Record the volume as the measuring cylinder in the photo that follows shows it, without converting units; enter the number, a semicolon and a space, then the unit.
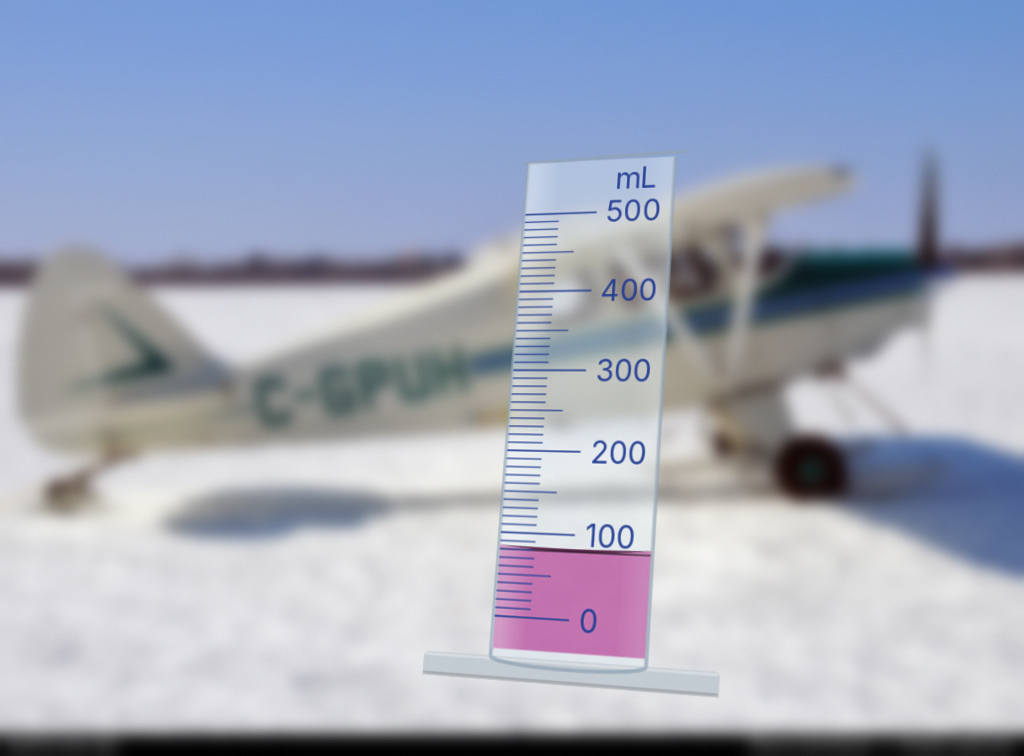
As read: 80; mL
